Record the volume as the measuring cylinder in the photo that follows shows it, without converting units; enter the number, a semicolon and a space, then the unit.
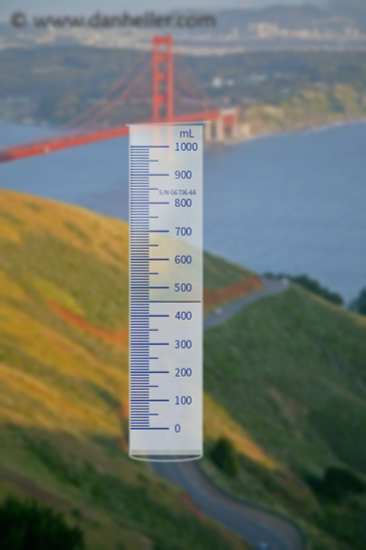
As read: 450; mL
